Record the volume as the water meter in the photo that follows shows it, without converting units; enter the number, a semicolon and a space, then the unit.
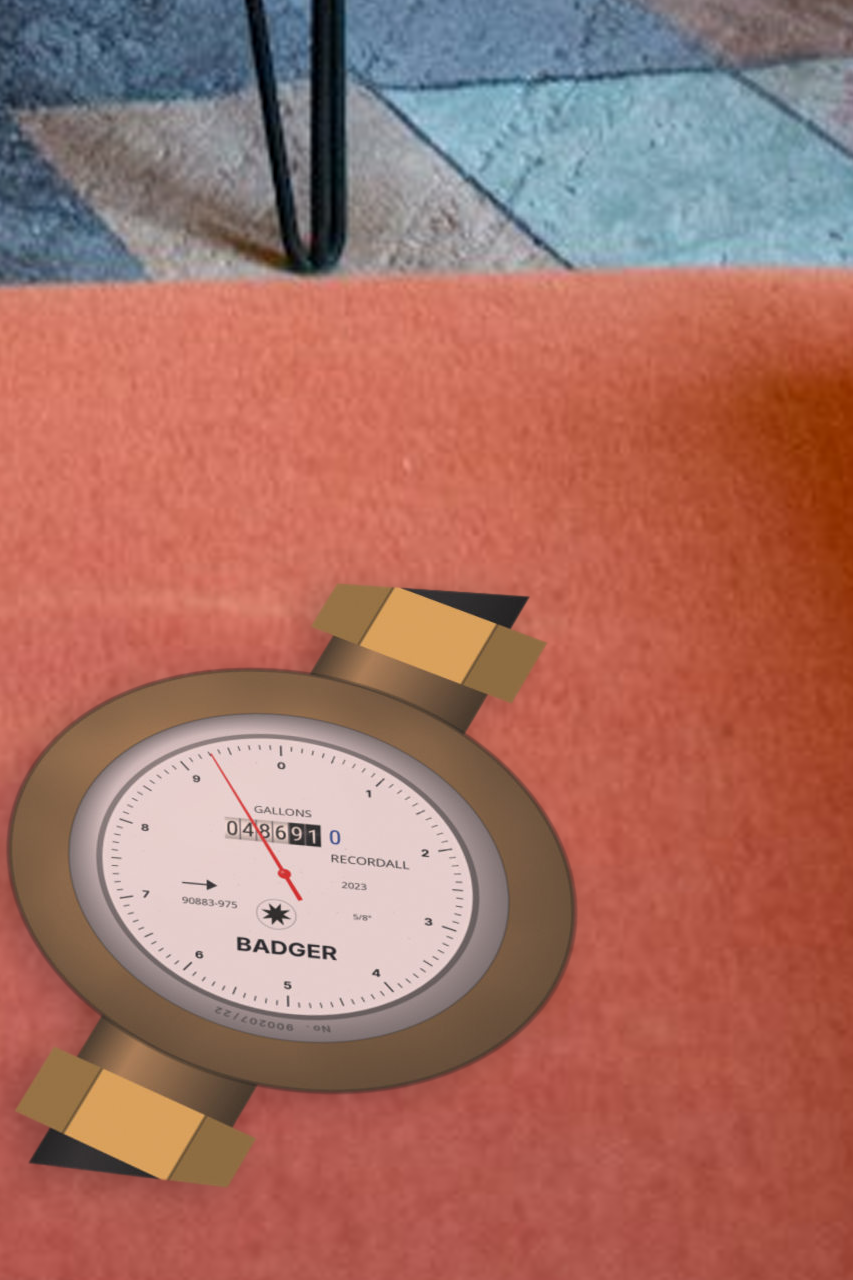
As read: 486909.3; gal
